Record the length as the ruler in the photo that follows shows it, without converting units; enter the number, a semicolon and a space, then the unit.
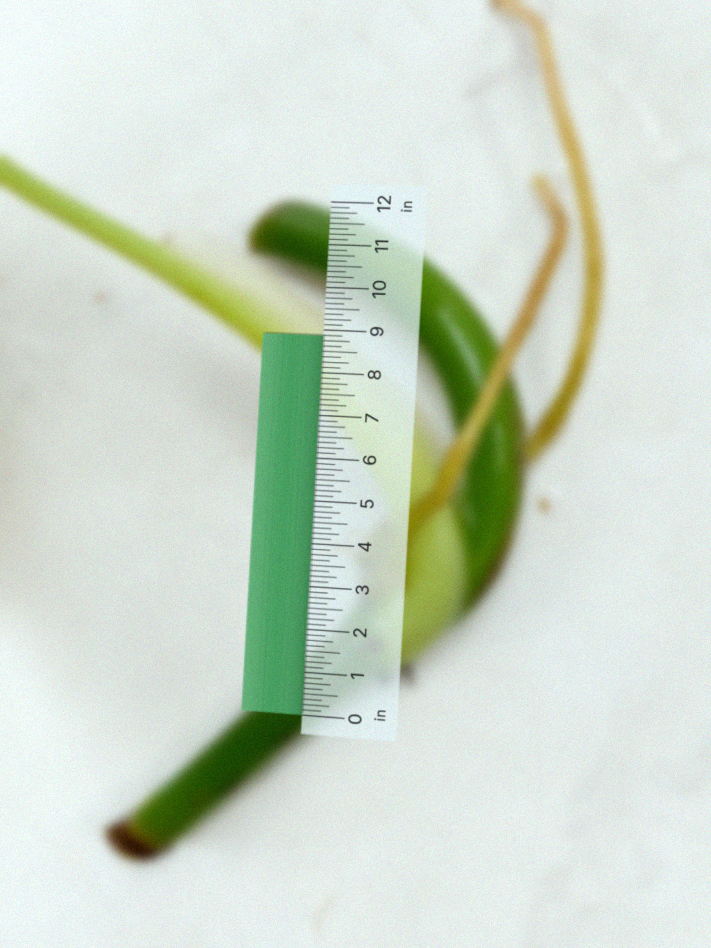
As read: 8.875; in
